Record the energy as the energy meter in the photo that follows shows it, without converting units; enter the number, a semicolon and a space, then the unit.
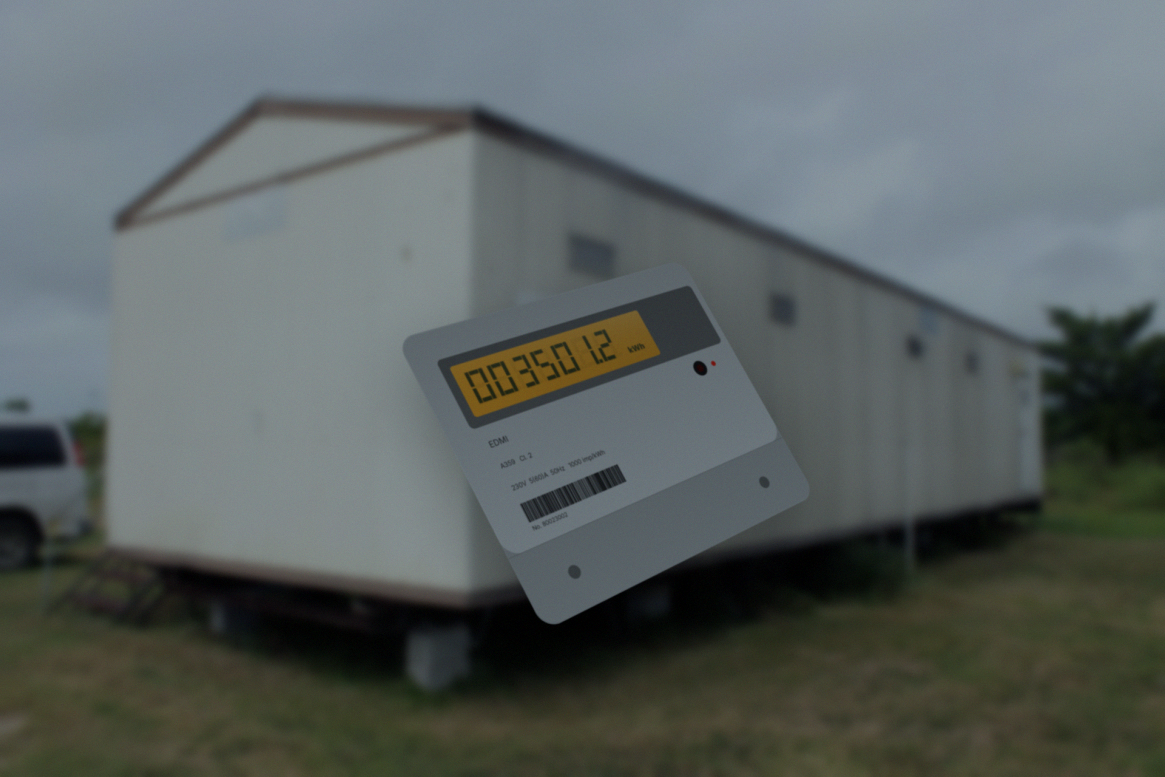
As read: 3501.2; kWh
